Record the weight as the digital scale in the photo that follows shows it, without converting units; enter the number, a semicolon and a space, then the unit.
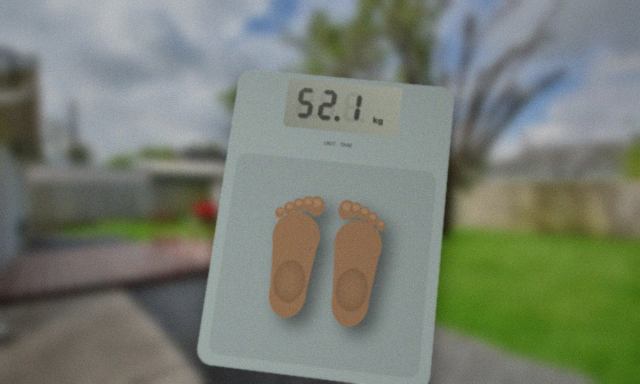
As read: 52.1; kg
